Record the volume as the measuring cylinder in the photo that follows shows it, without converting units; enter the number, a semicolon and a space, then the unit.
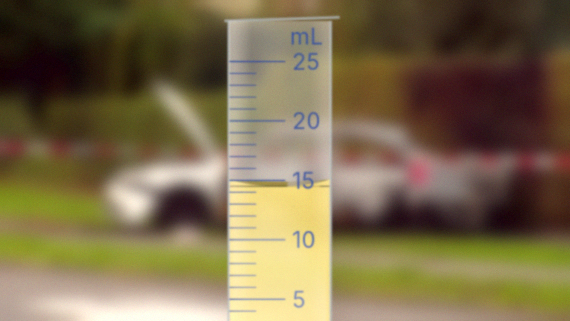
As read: 14.5; mL
